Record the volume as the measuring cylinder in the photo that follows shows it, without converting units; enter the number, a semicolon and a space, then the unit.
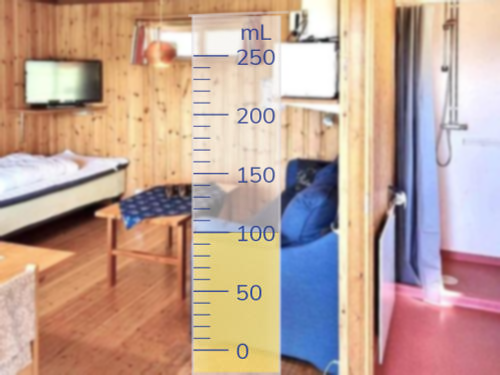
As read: 100; mL
